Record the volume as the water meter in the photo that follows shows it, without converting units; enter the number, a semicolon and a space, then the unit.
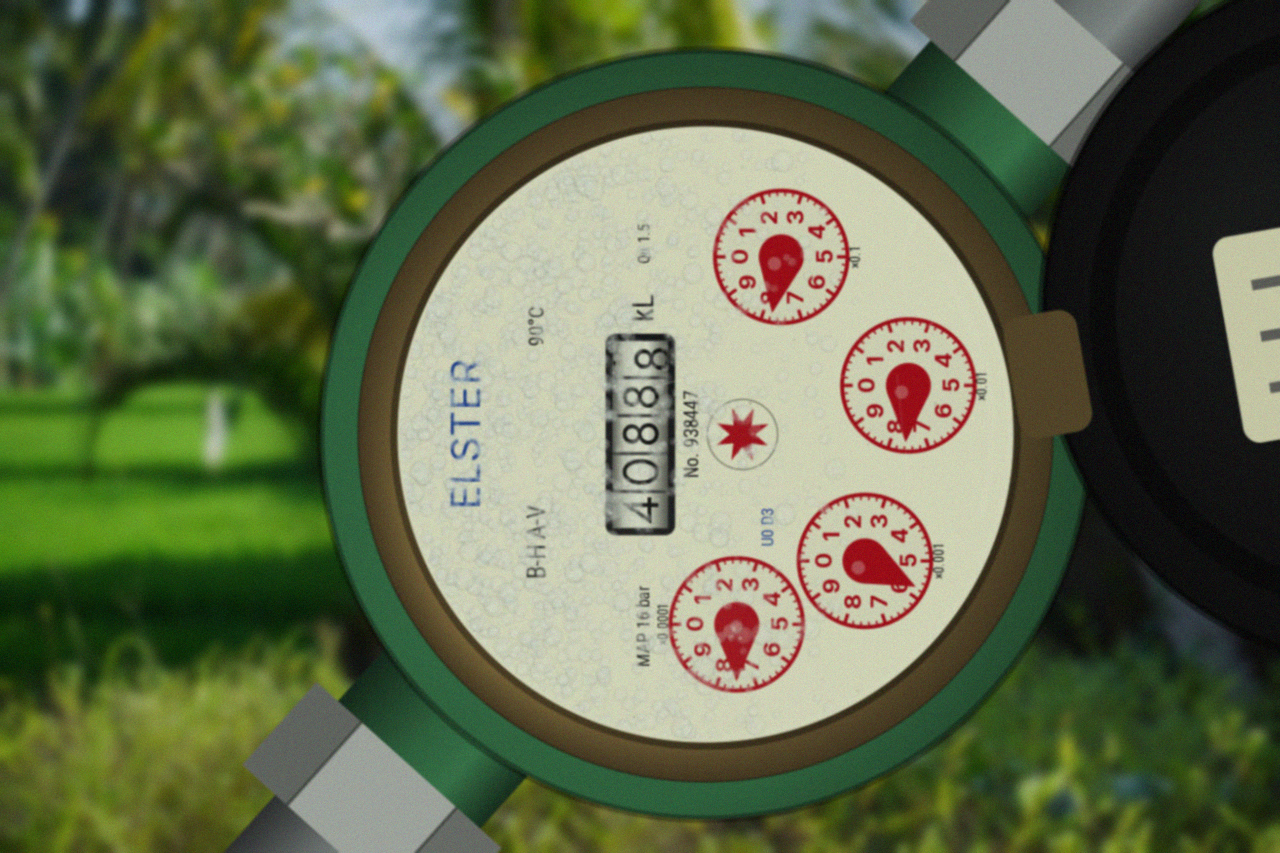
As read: 40887.7757; kL
